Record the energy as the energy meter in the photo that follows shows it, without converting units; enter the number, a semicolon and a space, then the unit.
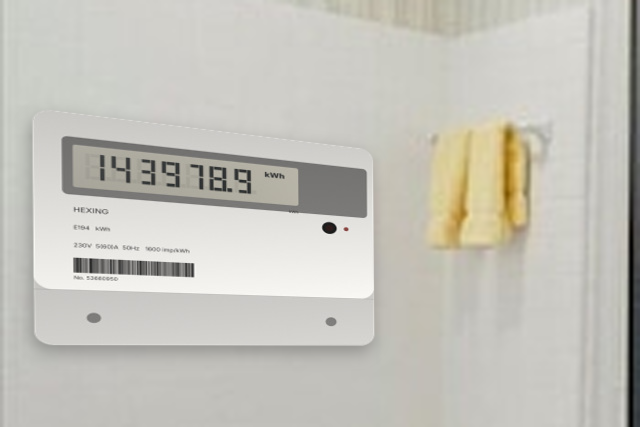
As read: 143978.9; kWh
